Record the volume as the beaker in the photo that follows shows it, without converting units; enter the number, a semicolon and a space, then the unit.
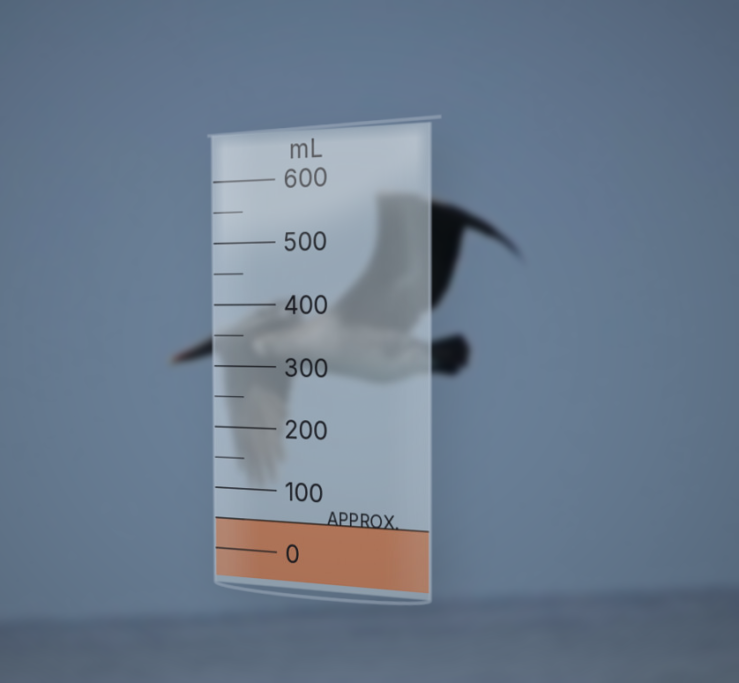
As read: 50; mL
